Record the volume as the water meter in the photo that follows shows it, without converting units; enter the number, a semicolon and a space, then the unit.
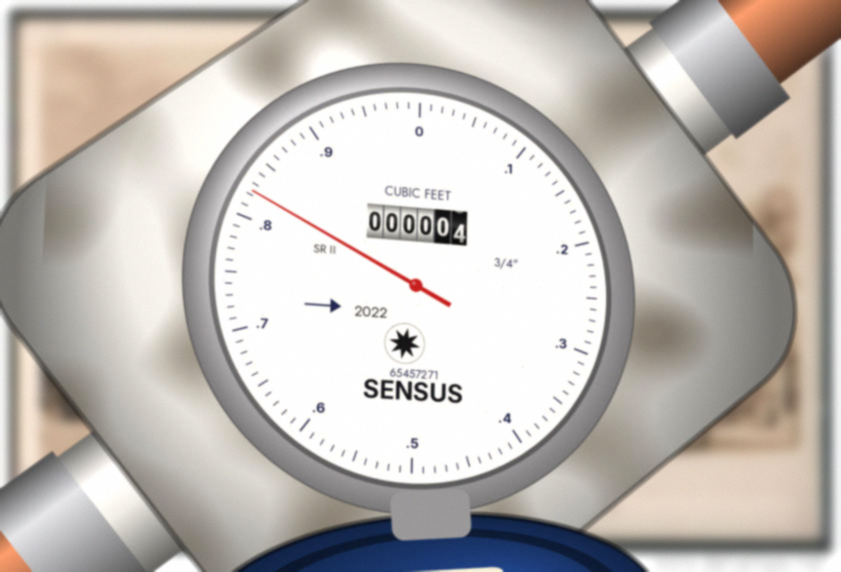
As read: 3.82; ft³
